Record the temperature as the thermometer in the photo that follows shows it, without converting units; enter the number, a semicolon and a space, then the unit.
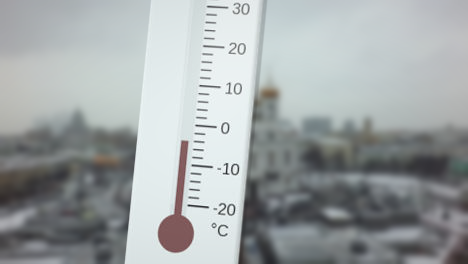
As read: -4; °C
